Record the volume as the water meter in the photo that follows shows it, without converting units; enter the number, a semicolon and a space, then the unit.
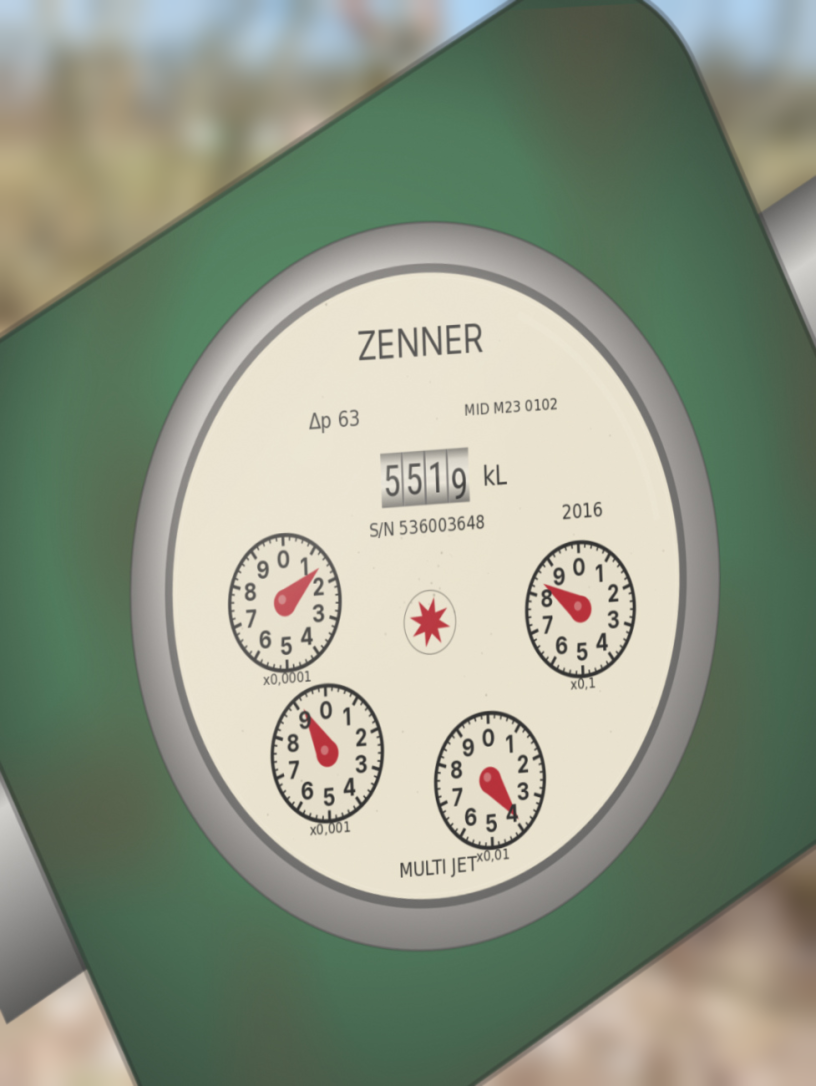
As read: 5518.8391; kL
